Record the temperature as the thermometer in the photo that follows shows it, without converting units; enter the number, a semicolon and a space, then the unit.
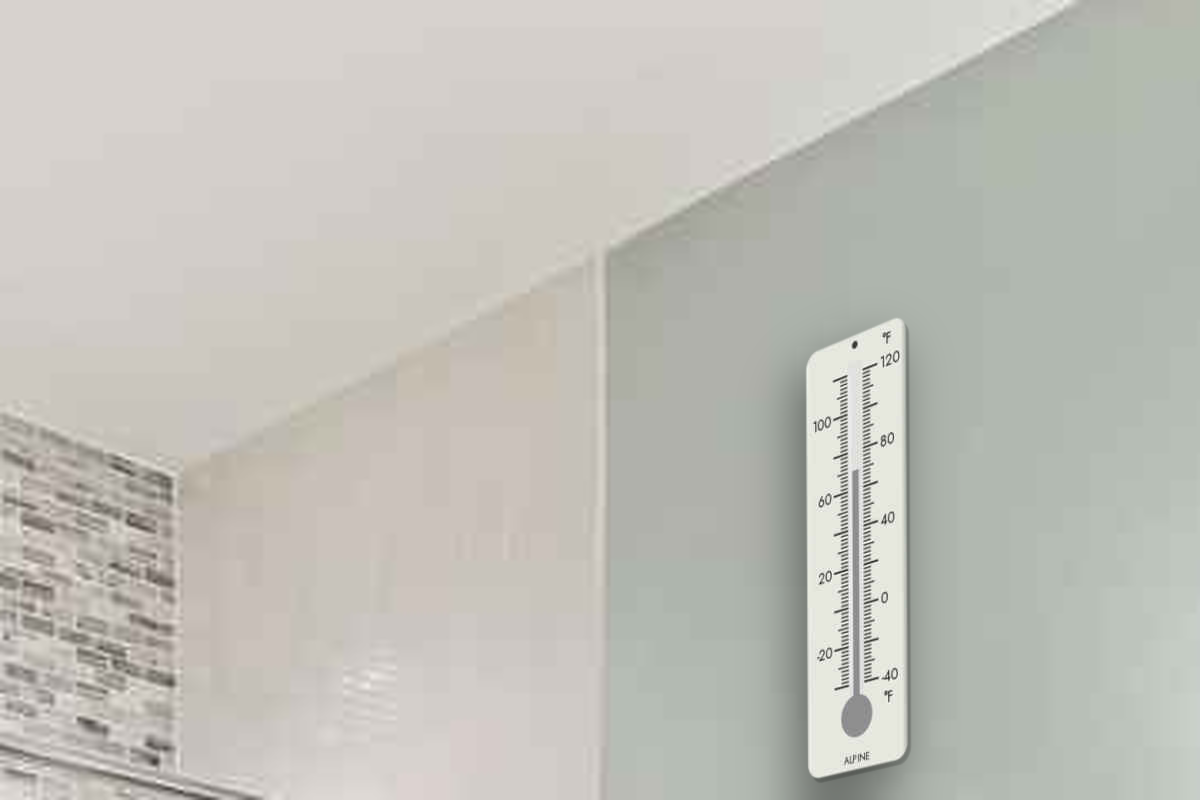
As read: 70; °F
